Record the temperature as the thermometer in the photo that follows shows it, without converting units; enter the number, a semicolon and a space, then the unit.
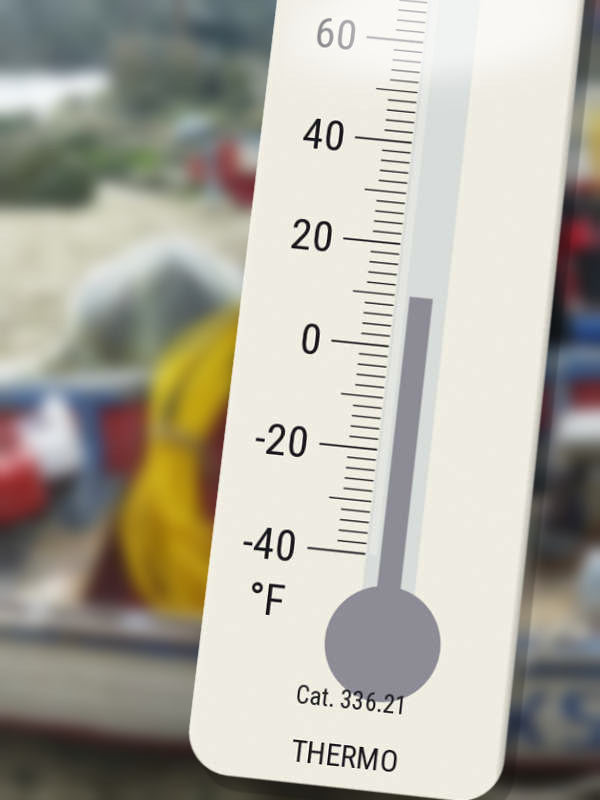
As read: 10; °F
